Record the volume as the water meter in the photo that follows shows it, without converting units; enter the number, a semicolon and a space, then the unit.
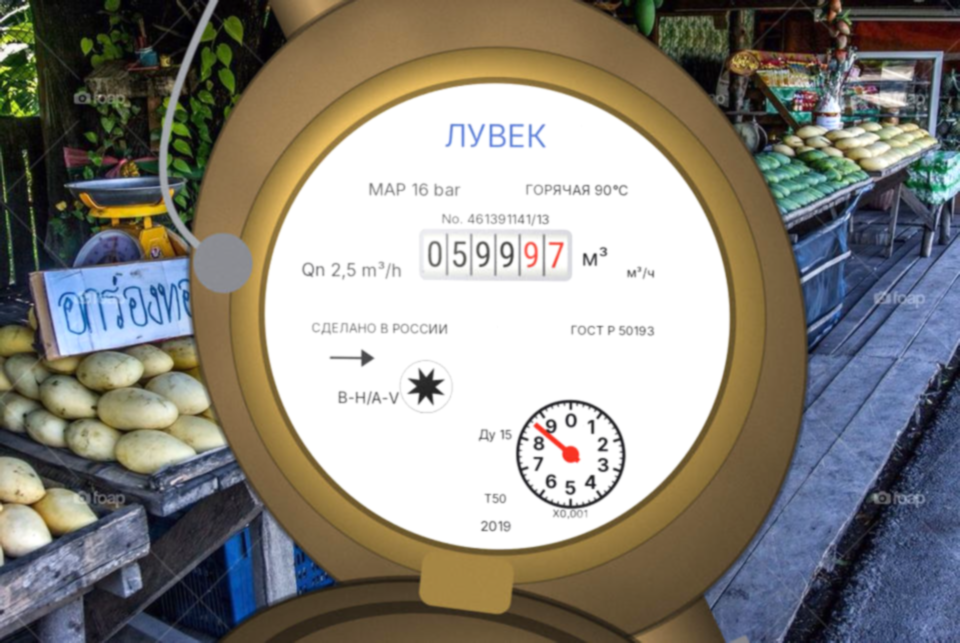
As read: 599.978; m³
